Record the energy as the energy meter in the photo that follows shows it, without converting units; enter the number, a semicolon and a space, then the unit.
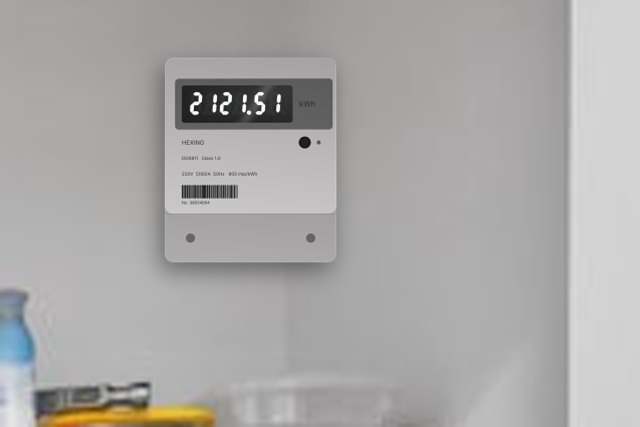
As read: 2121.51; kWh
